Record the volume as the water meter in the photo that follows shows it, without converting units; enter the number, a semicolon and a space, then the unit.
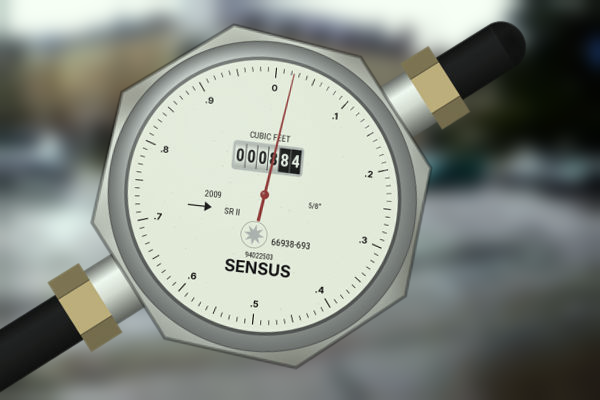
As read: 884.02; ft³
